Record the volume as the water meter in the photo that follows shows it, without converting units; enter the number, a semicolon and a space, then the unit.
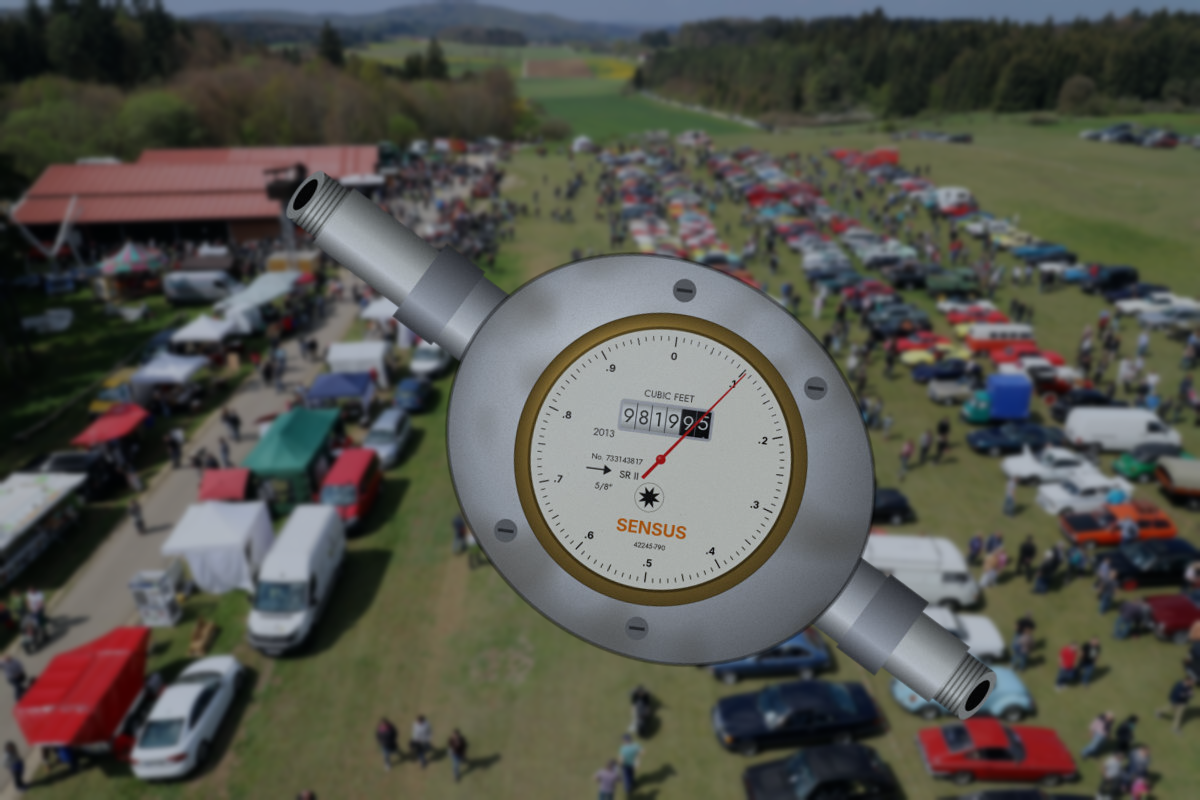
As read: 981995.10; ft³
